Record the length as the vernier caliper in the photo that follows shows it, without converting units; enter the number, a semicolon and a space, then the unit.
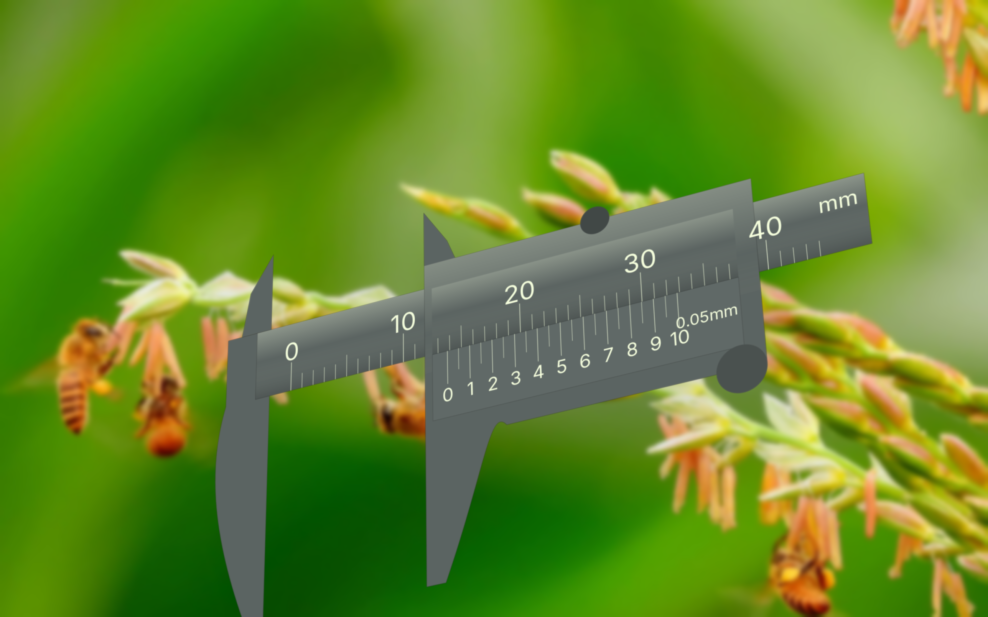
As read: 13.8; mm
